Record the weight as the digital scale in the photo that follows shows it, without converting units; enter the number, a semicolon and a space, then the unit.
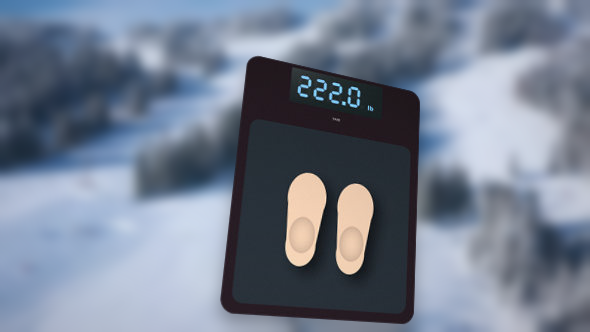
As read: 222.0; lb
